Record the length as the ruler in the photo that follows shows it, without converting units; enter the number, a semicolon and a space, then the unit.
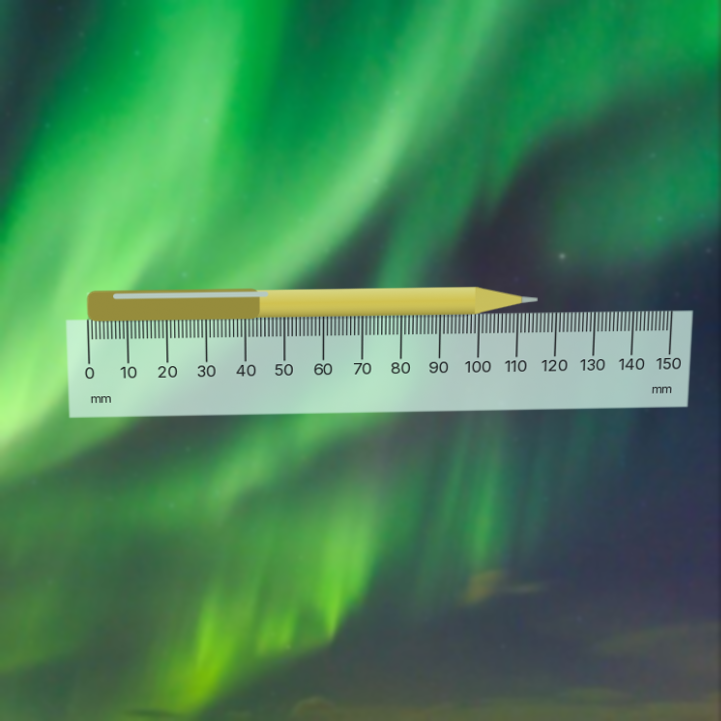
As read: 115; mm
